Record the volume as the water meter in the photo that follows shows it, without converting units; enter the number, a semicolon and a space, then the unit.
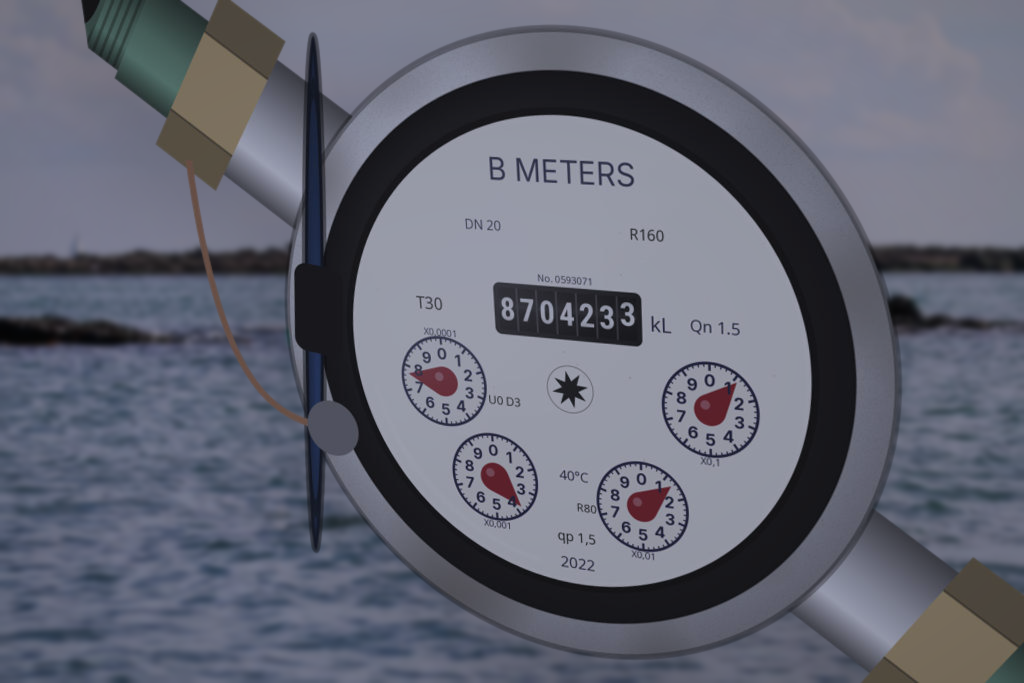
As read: 8704233.1137; kL
